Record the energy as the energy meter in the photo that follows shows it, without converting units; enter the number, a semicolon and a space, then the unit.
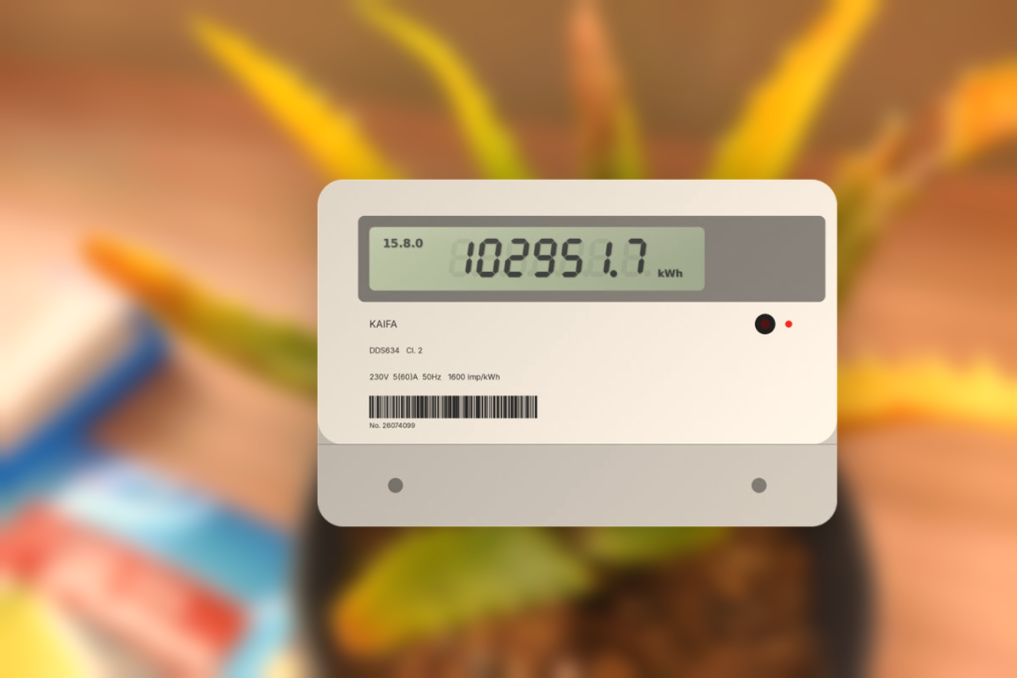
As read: 102951.7; kWh
